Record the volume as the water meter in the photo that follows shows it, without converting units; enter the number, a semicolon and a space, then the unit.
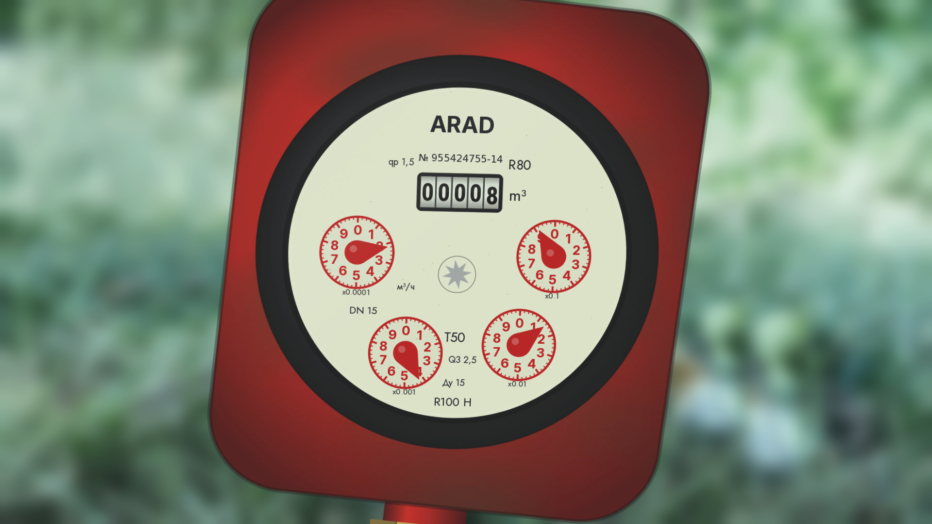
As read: 7.9142; m³
